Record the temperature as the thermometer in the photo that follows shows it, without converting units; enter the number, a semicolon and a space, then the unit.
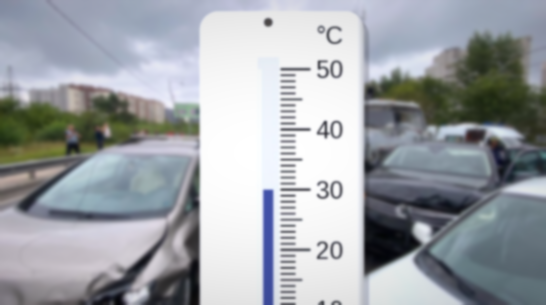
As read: 30; °C
